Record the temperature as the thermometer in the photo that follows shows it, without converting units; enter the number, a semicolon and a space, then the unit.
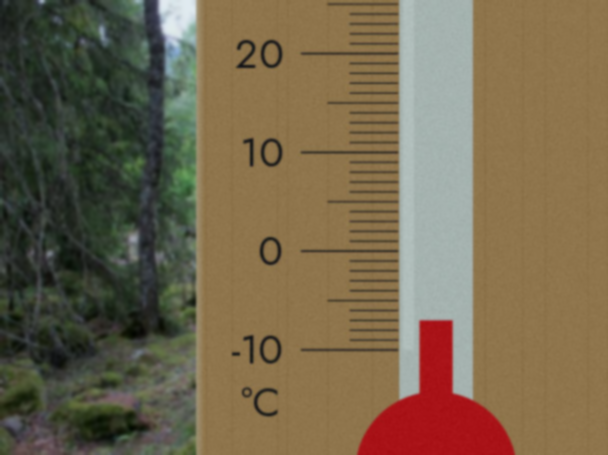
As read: -7; °C
